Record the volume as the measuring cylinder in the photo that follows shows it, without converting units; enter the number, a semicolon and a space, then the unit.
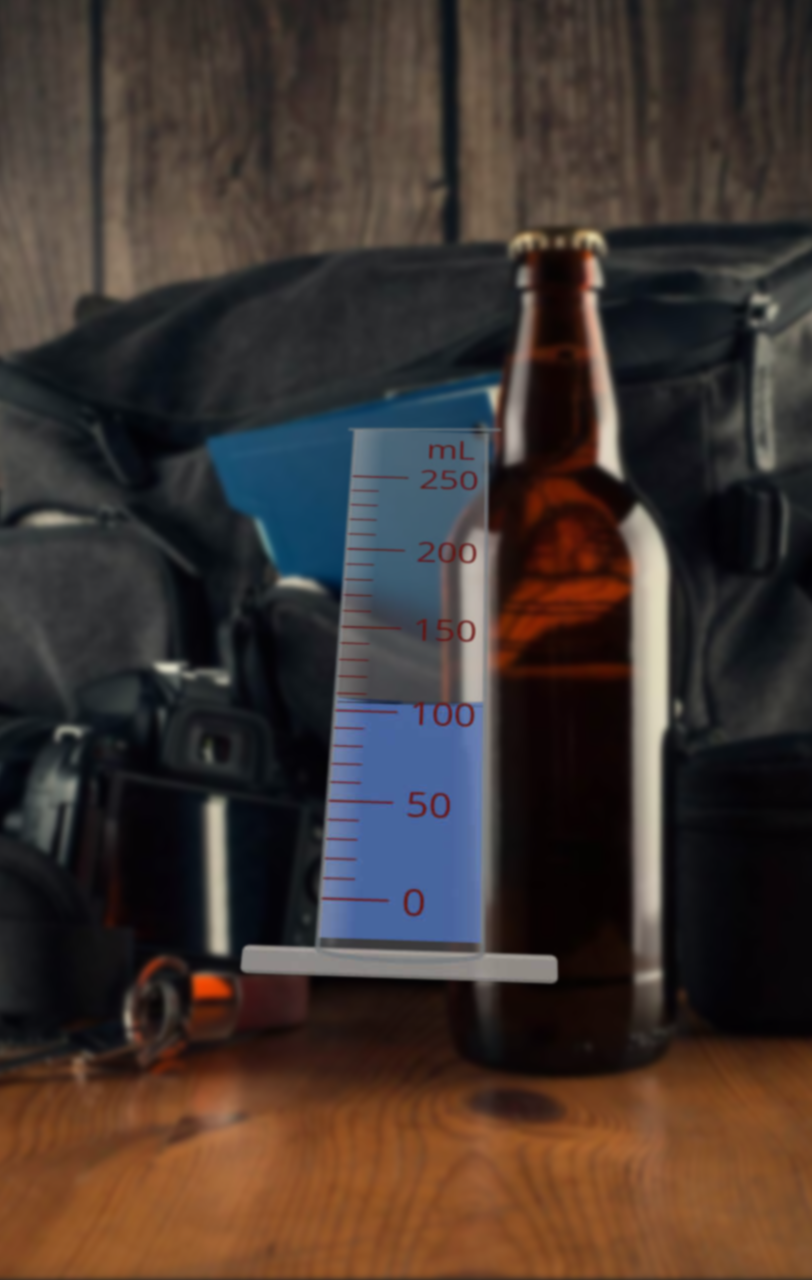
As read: 105; mL
